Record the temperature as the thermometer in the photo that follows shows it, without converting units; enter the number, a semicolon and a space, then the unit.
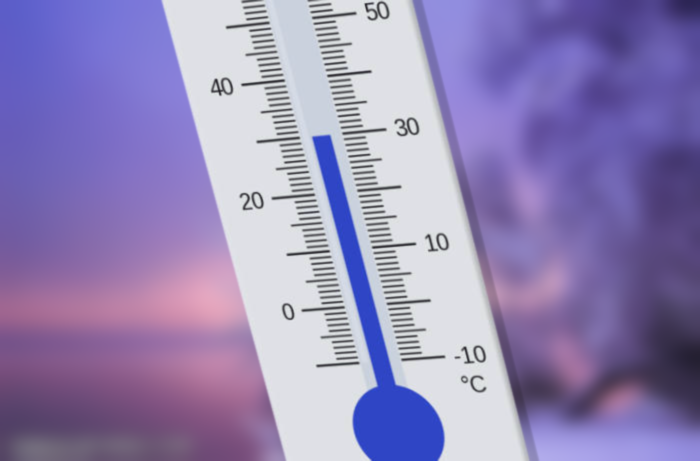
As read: 30; °C
